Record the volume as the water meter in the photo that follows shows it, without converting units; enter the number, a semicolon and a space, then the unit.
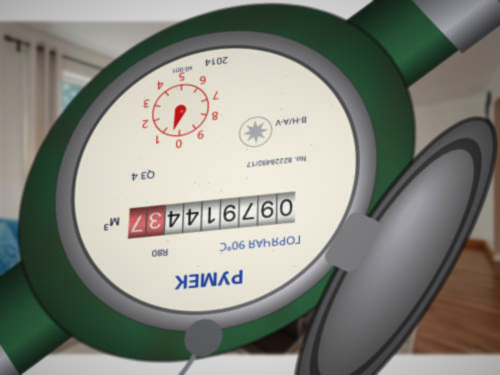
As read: 979144.370; m³
